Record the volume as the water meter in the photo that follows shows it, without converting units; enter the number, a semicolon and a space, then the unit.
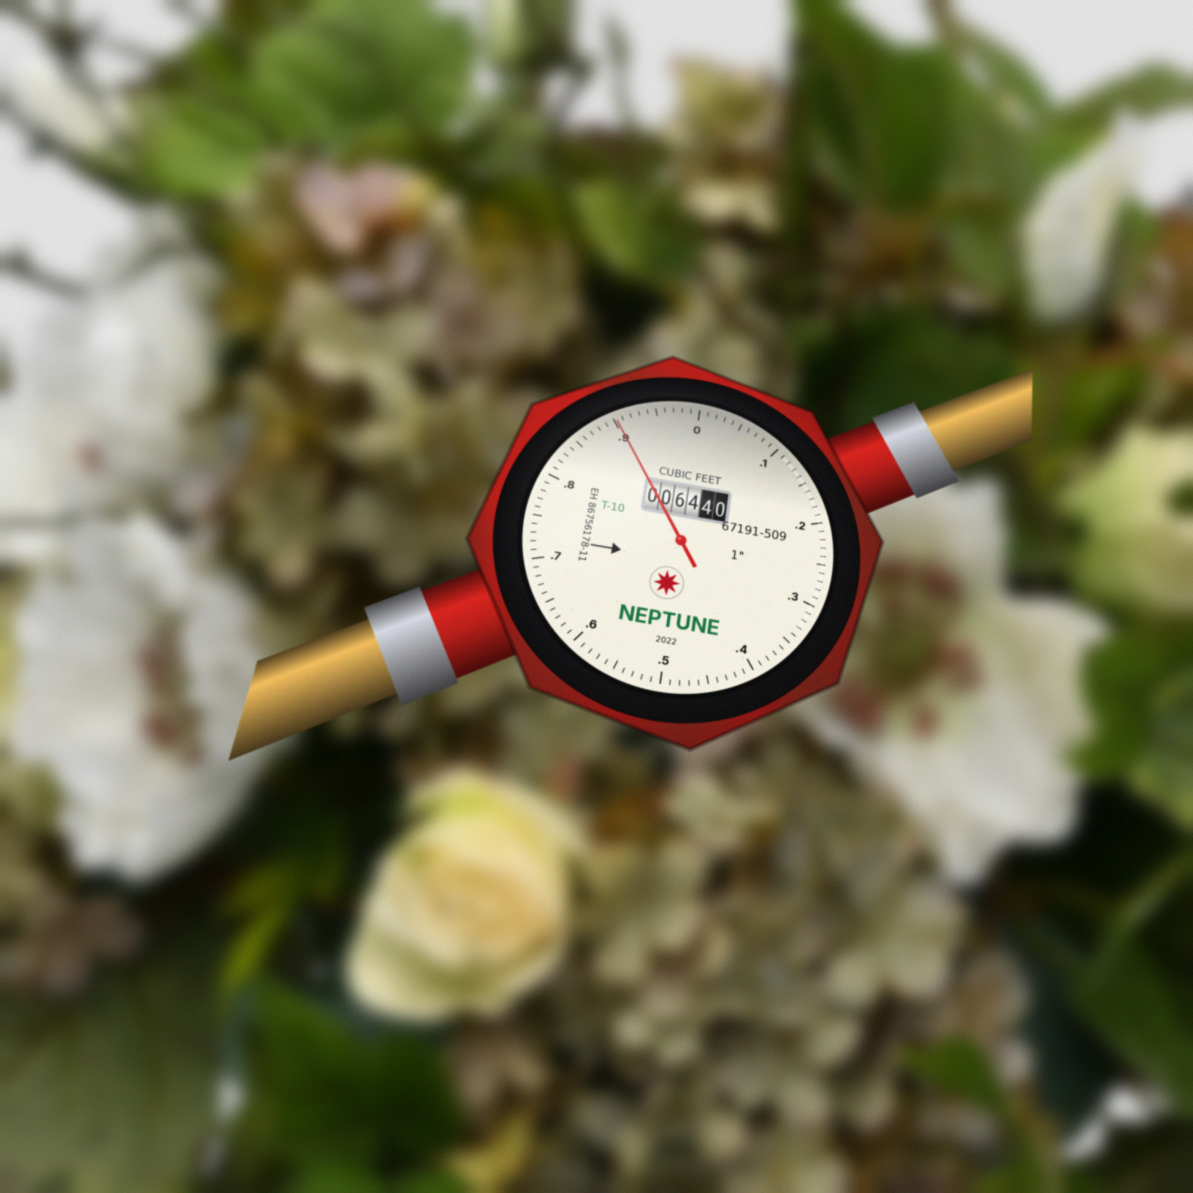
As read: 6439.90; ft³
